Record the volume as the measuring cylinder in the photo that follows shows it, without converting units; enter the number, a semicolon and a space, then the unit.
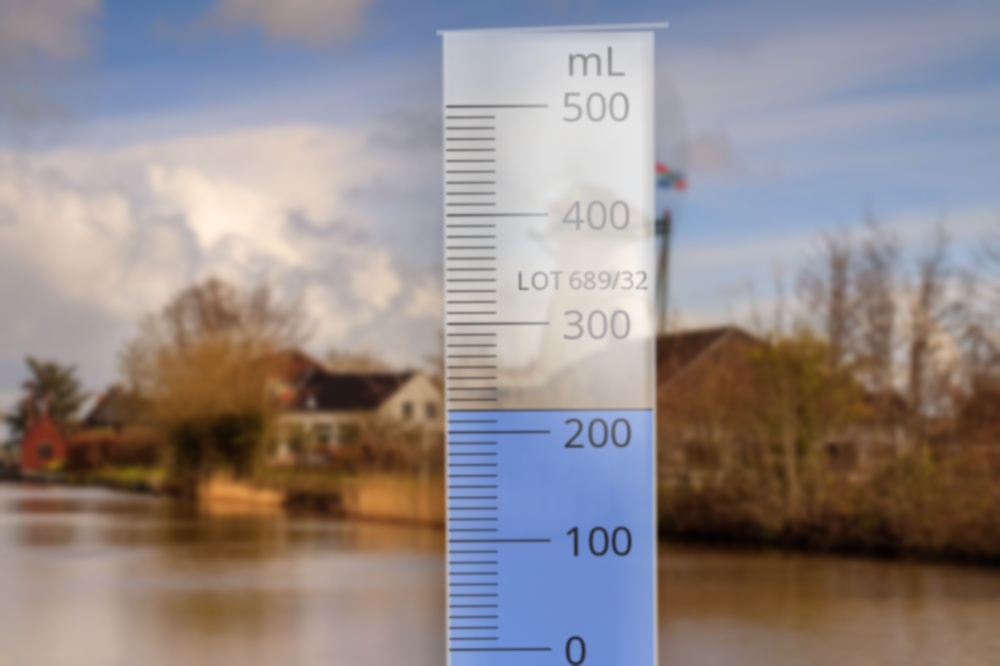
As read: 220; mL
